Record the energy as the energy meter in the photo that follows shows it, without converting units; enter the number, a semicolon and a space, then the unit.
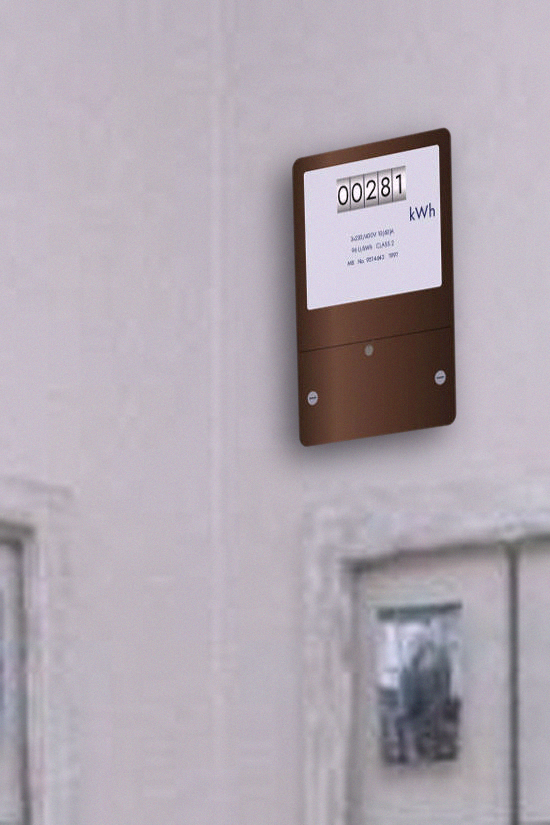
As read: 281; kWh
